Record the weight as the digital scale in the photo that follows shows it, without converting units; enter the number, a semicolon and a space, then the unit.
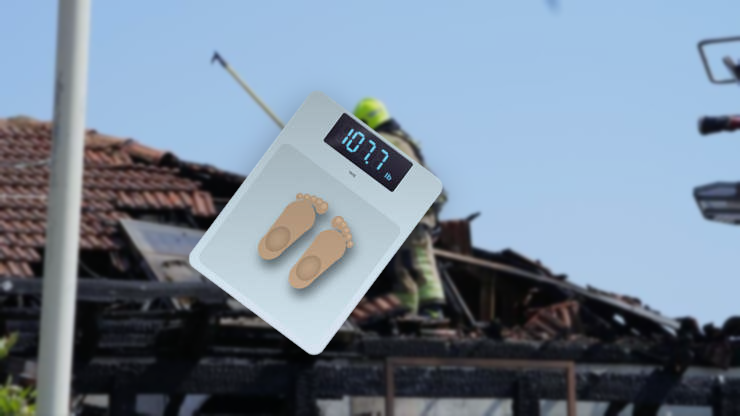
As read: 107.7; lb
